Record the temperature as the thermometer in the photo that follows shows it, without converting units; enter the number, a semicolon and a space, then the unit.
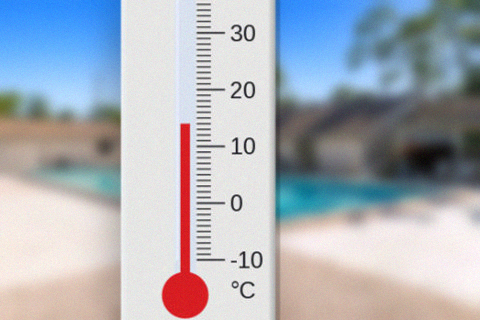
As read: 14; °C
